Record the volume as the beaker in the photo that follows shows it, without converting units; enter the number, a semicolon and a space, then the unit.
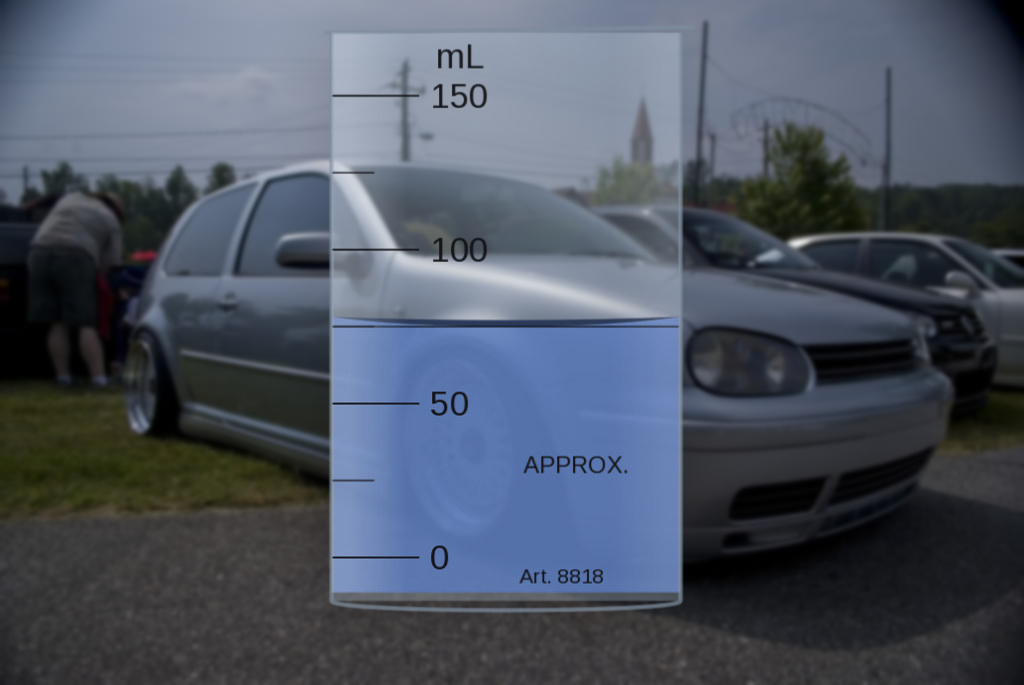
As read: 75; mL
